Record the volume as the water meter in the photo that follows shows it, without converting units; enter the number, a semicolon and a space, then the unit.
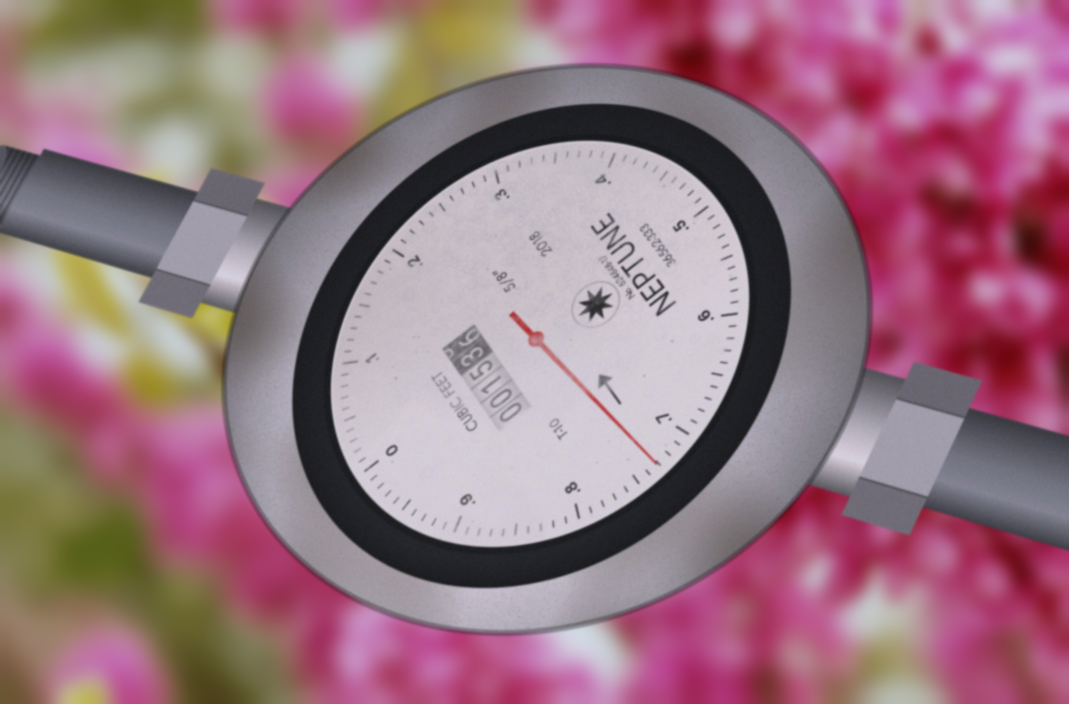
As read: 1535.73; ft³
